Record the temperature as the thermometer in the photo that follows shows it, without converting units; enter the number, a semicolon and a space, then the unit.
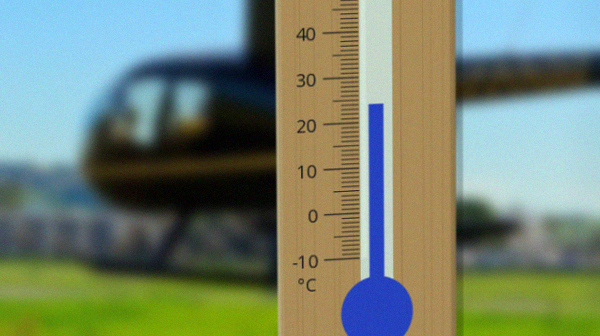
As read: 24; °C
